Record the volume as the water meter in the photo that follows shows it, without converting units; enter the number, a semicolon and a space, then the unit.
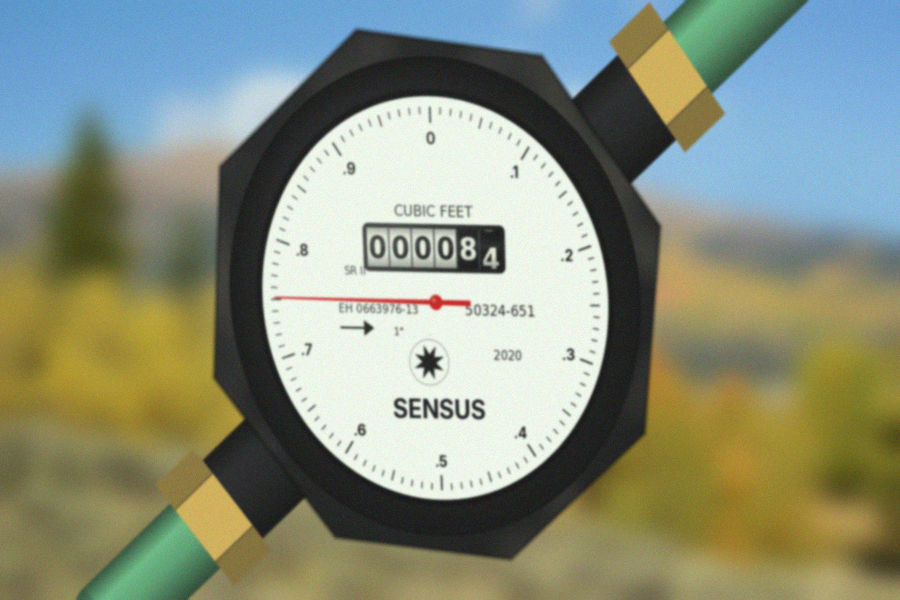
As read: 83.75; ft³
